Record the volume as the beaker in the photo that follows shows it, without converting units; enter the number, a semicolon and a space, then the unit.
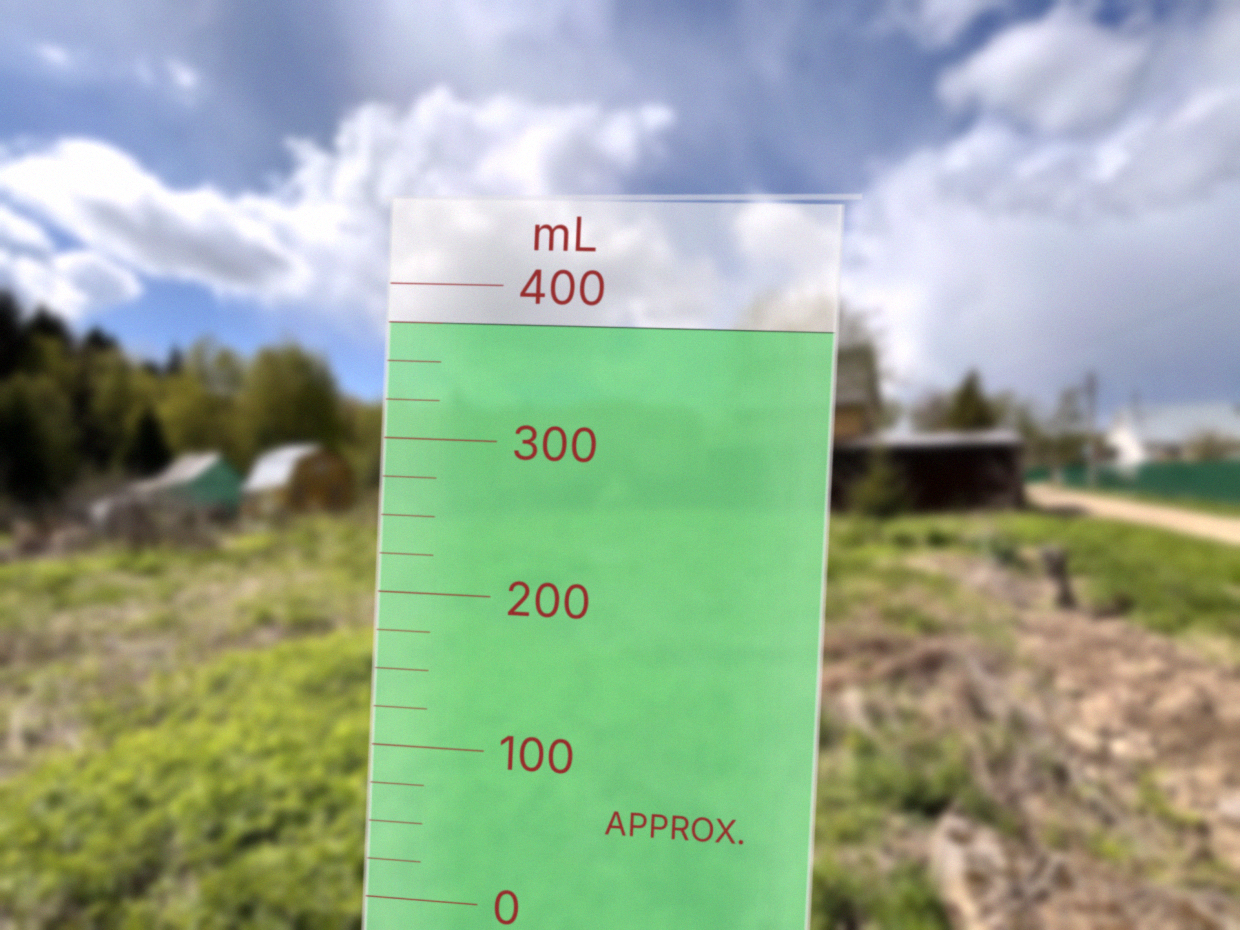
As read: 375; mL
